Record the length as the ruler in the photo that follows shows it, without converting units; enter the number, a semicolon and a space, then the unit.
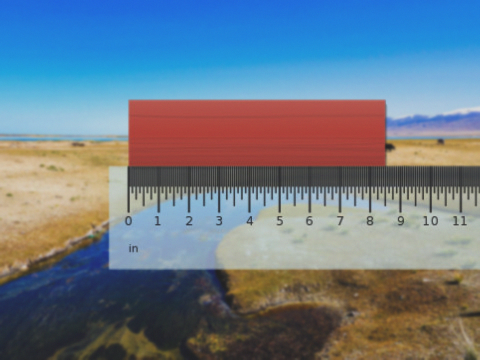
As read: 8.5; in
